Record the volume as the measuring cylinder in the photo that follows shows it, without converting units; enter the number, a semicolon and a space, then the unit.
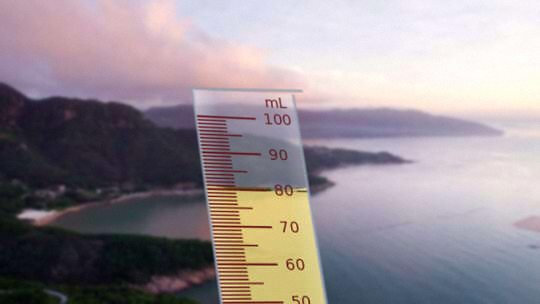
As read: 80; mL
